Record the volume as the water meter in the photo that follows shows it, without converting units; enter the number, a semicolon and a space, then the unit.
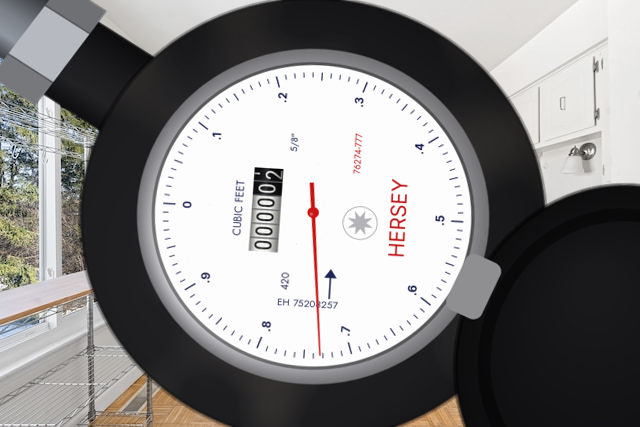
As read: 1.73; ft³
